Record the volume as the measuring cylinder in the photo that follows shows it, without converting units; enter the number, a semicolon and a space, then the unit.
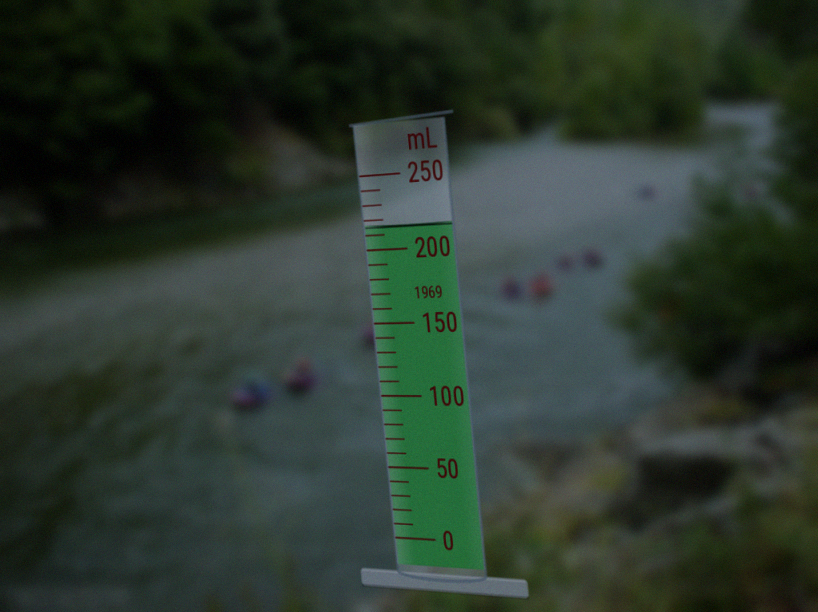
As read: 215; mL
